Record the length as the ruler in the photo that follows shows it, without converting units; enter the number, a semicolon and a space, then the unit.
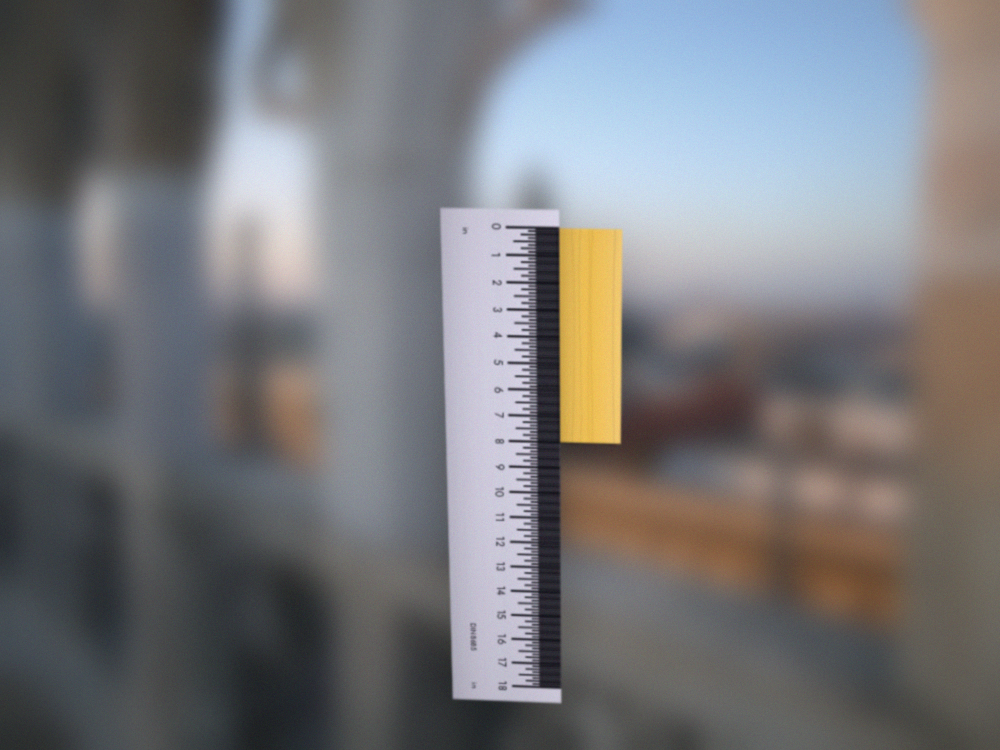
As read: 8; in
